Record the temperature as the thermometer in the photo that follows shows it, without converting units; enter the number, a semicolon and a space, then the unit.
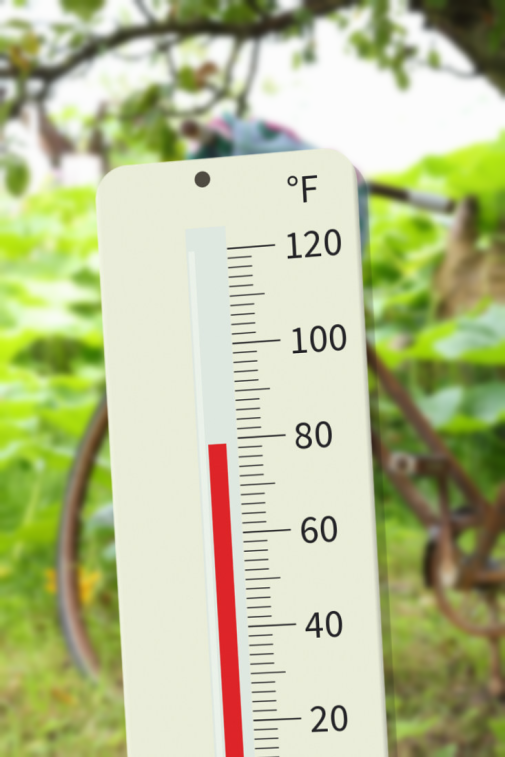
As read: 79; °F
